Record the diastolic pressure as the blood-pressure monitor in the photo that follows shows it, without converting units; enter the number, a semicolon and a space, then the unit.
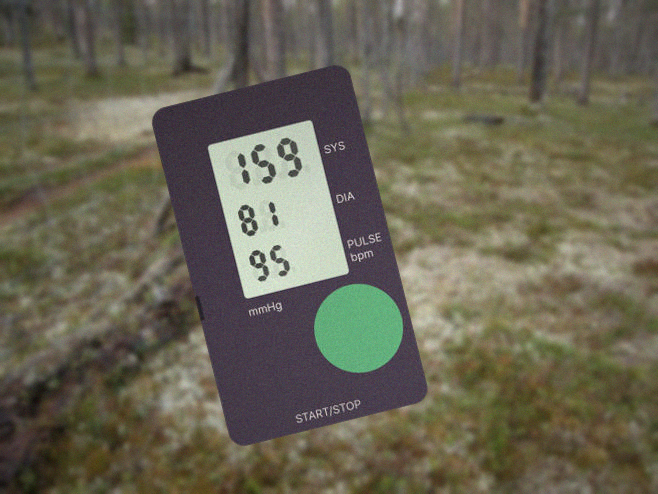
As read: 81; mmHg
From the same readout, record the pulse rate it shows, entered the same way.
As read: 95; bpm
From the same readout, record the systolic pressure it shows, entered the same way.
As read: 159; mmHg
